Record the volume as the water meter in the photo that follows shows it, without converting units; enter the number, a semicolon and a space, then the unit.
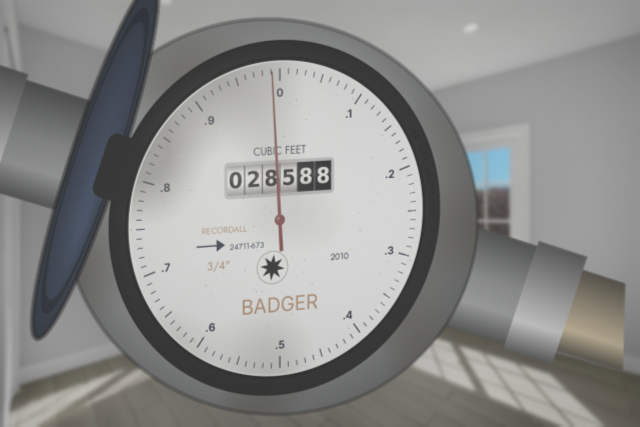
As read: 28587.99; ft³
